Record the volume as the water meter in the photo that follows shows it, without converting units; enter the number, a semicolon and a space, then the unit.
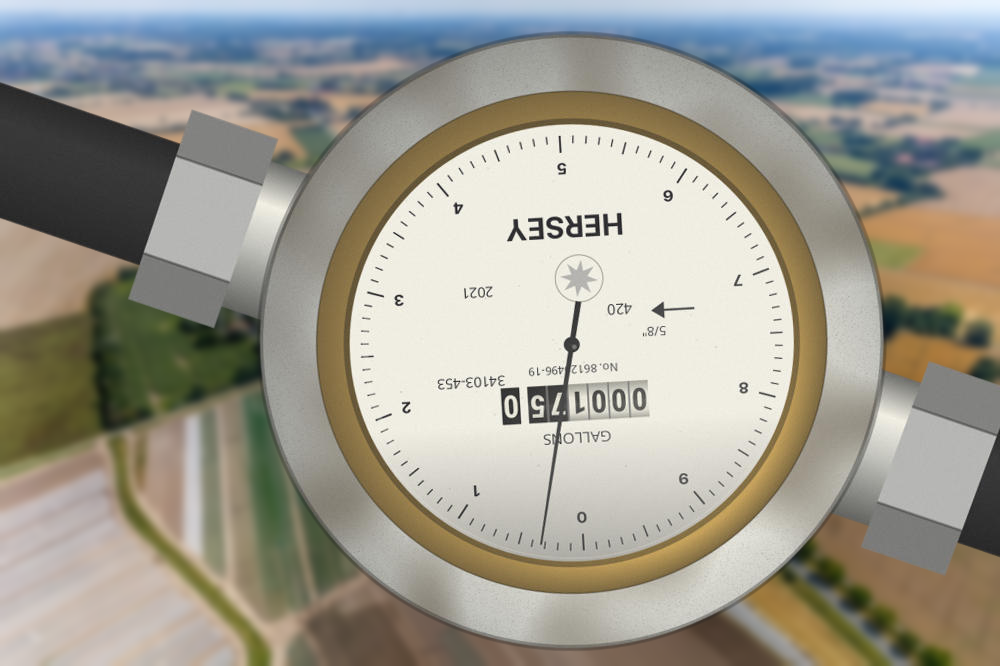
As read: 1750.3; gal
